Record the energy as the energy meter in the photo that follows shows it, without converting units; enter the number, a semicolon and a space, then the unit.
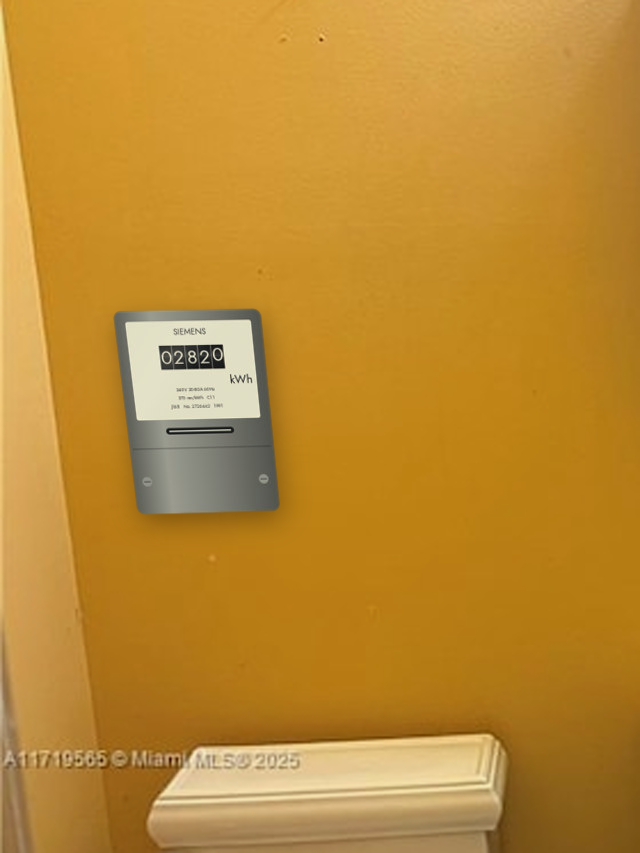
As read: 2820; kWh
